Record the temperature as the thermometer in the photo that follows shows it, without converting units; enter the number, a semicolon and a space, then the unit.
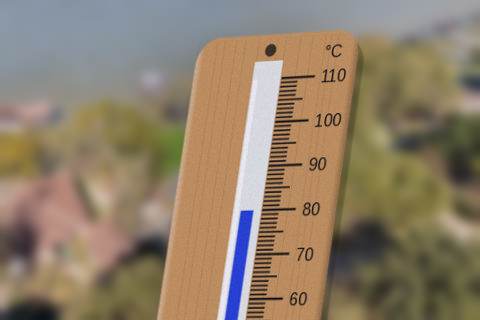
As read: 80; °C
